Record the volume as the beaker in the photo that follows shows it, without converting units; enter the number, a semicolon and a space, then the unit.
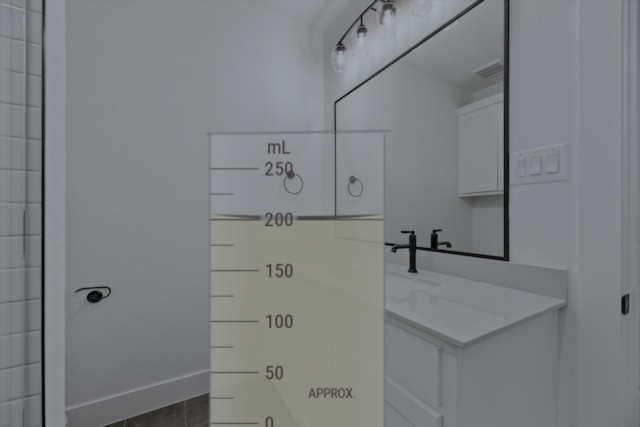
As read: 200; mL
